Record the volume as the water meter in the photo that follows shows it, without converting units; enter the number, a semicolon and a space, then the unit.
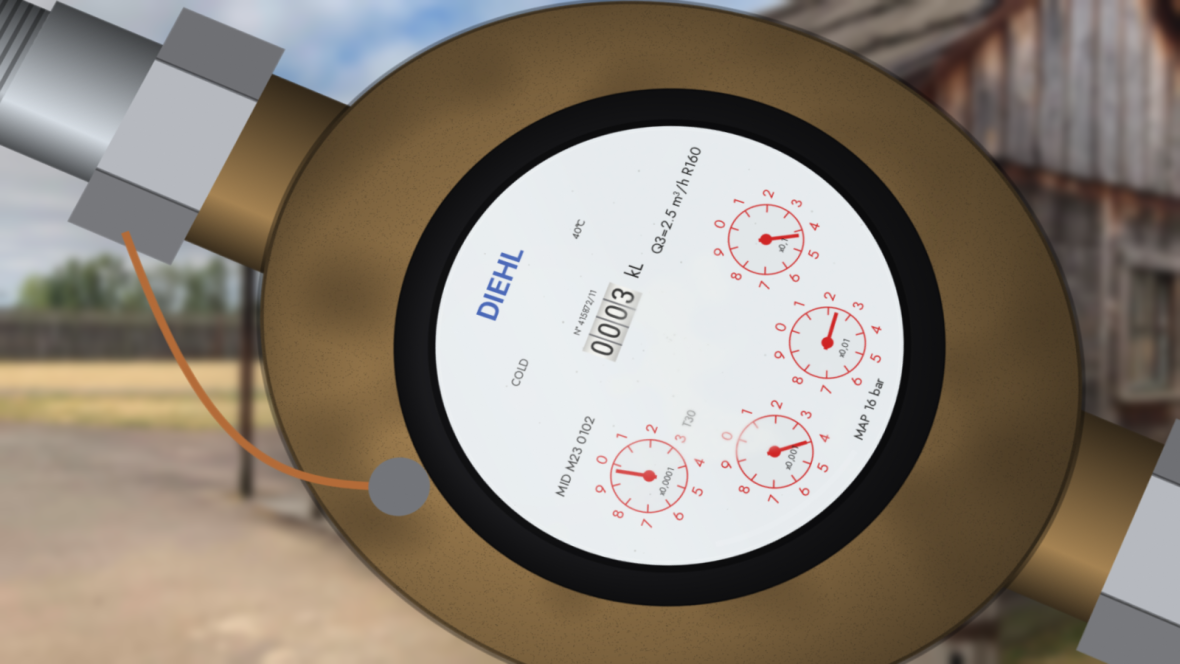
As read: 3.4239; kL
